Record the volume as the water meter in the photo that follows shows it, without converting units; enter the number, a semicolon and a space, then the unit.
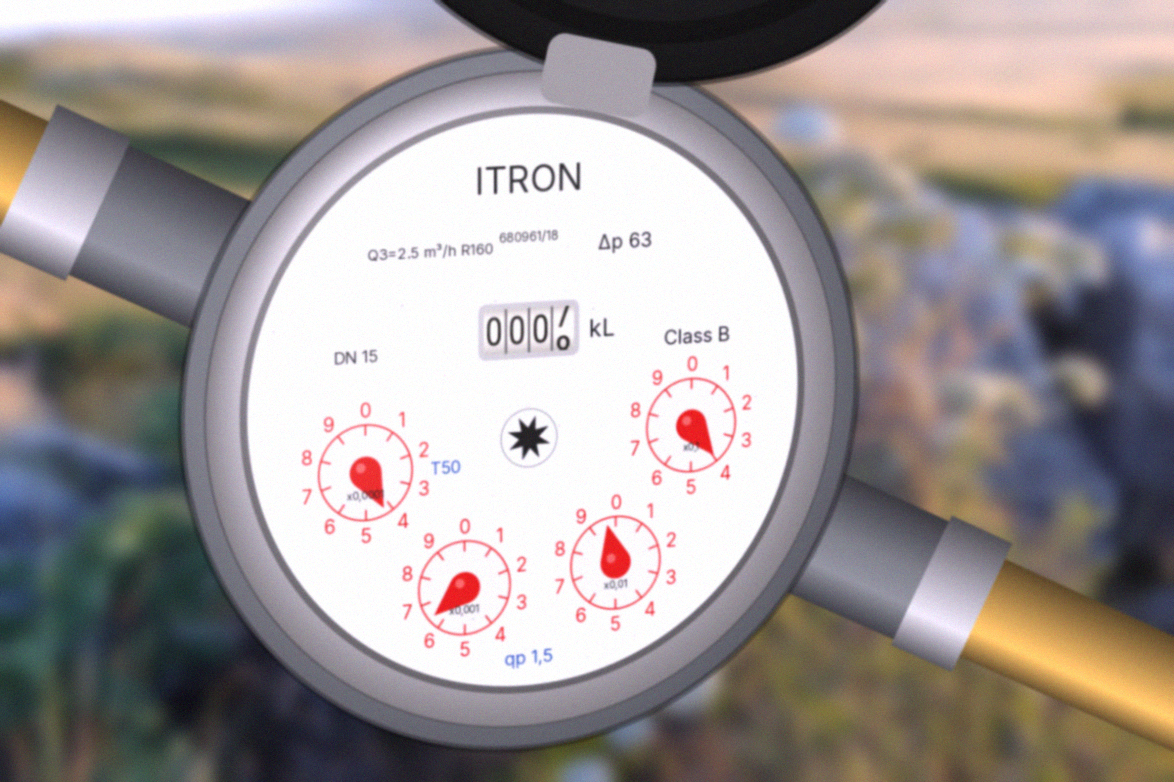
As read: 7.3964; kL
